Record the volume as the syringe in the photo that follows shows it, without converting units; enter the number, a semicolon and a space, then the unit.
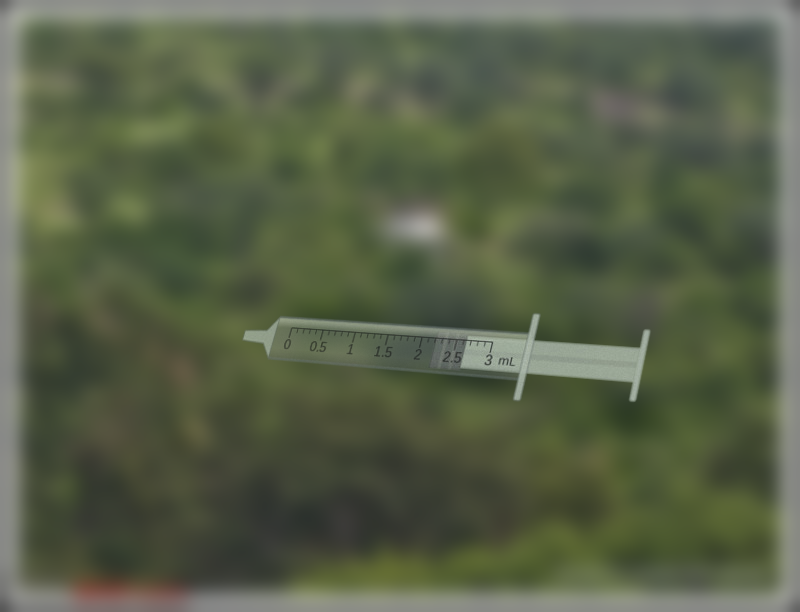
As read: 2.2; mL
